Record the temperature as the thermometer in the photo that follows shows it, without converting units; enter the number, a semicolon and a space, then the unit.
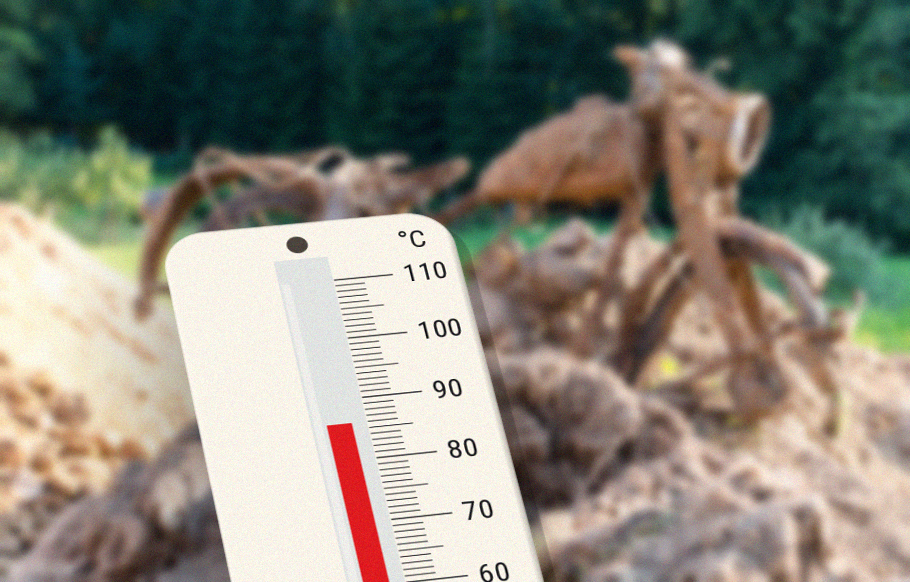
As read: 86; °C
